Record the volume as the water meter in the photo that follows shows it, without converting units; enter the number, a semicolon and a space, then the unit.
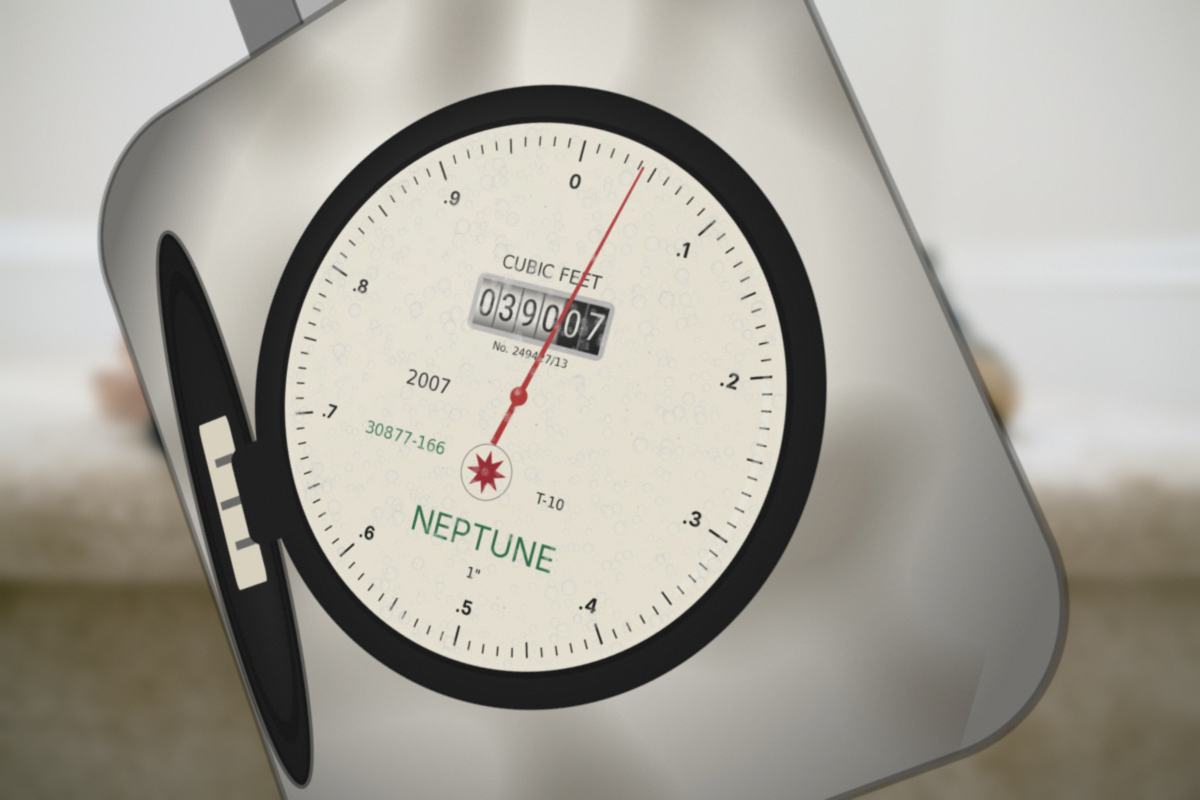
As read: 39007.04; ft³
